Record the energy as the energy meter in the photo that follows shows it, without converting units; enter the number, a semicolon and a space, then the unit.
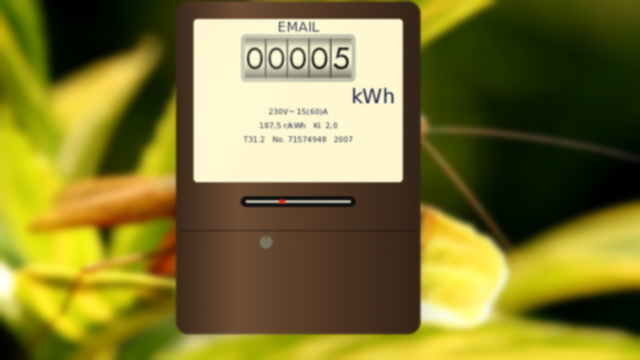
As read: 5; kWh
